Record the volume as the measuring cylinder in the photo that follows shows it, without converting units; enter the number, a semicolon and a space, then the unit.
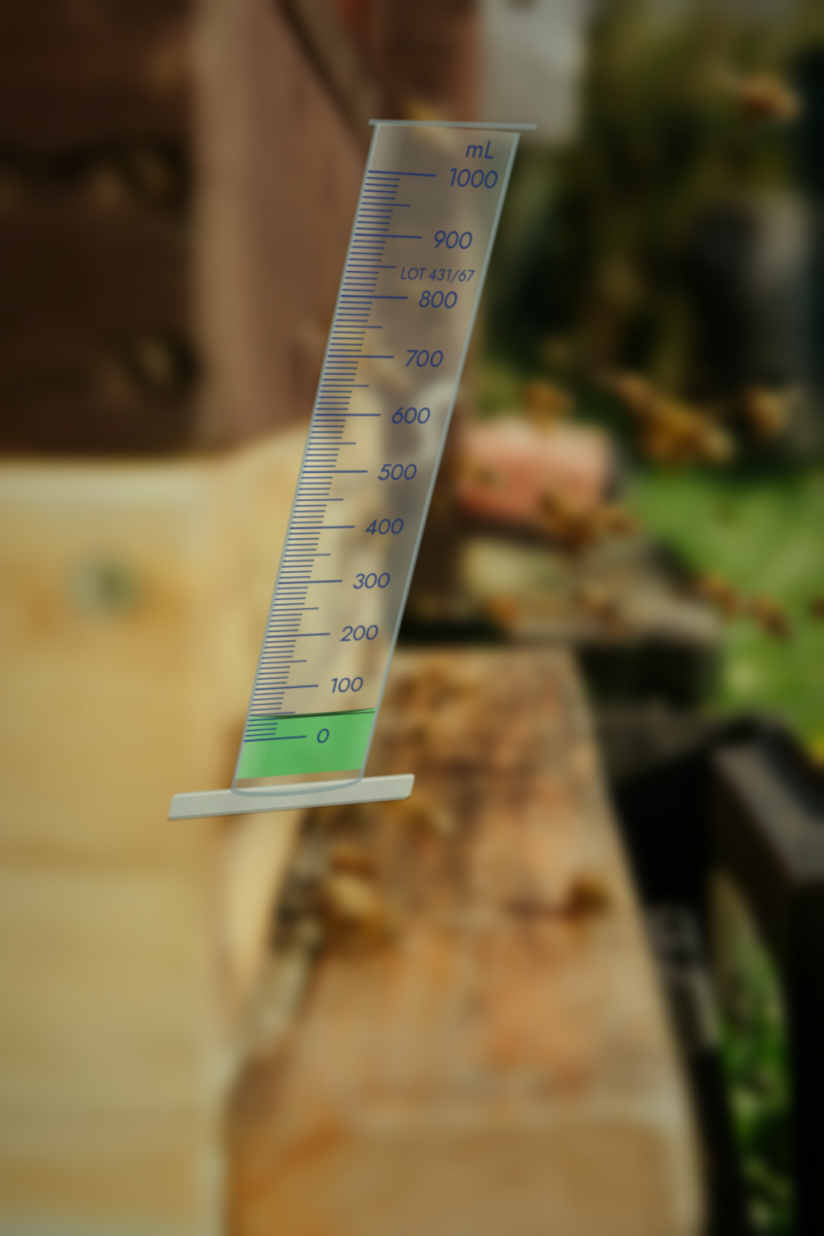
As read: 40; mL
